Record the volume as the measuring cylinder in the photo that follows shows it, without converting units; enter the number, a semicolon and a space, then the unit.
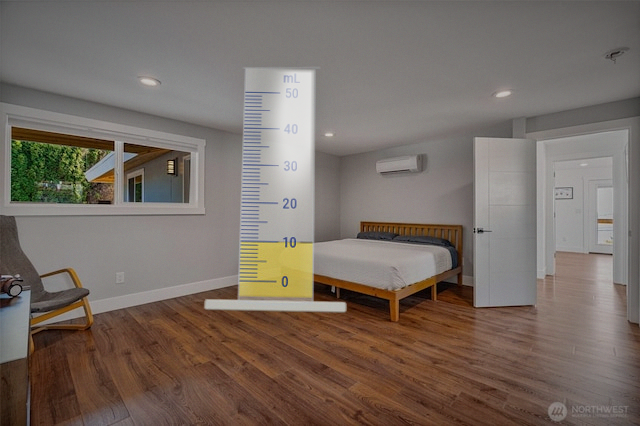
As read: 10; mL
